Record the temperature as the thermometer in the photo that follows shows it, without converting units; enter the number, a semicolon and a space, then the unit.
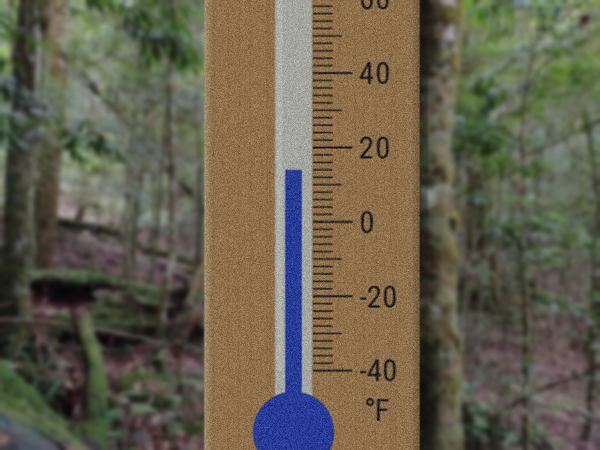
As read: 14; °F
